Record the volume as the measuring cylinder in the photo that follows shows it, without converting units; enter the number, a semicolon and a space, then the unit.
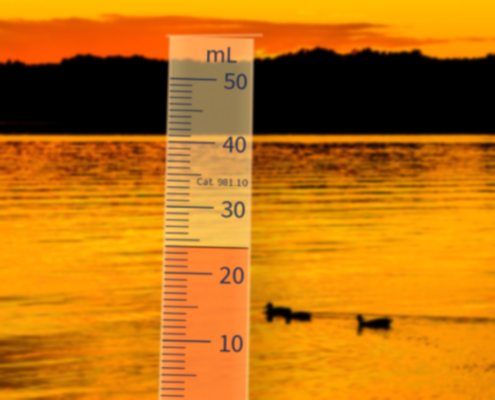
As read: 24; mL
